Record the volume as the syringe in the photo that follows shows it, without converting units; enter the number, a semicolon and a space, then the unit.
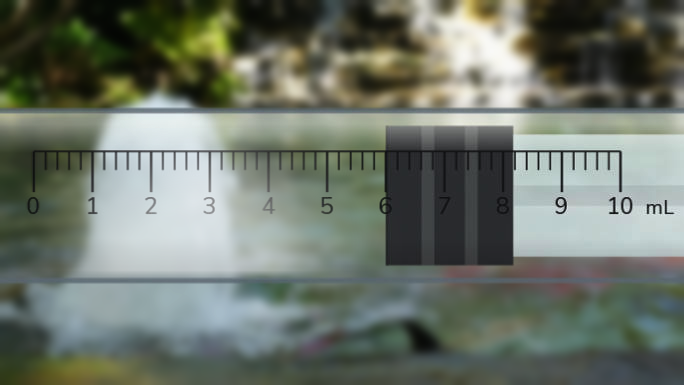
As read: 6; mL
